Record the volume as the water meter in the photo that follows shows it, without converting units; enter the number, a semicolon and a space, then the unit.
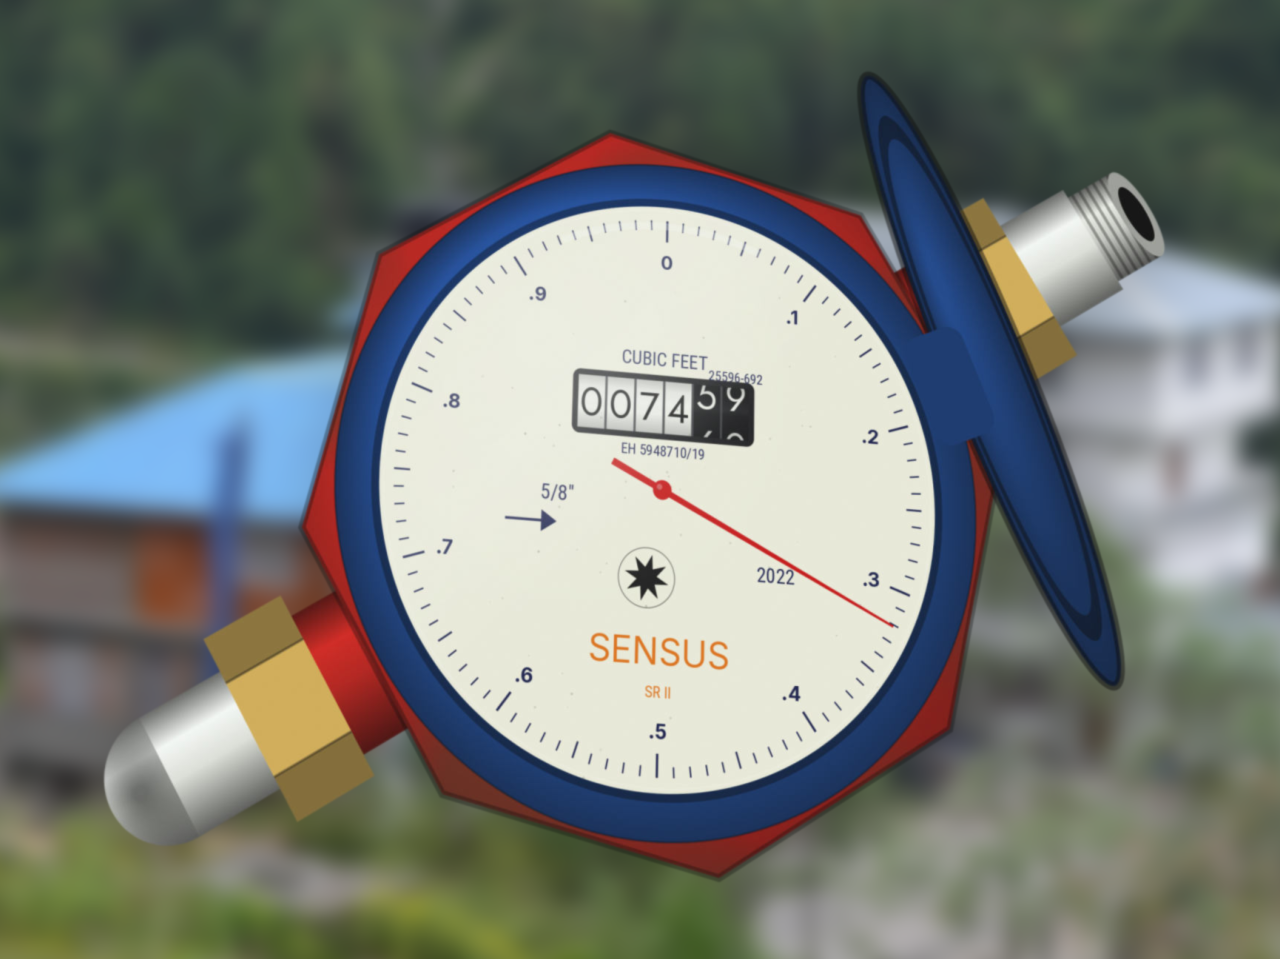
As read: 7459.32; ft³
